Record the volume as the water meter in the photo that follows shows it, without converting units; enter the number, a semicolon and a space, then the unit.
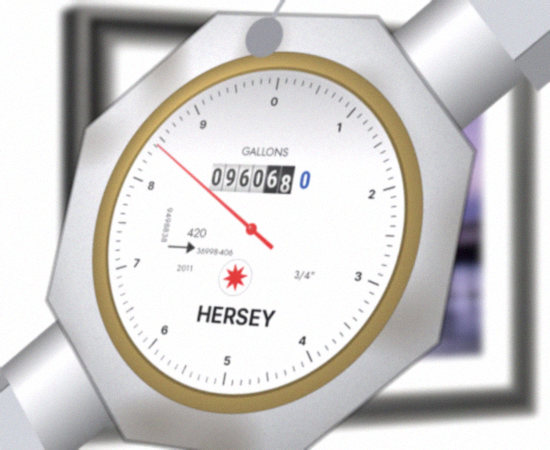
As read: 960678.4; gal
